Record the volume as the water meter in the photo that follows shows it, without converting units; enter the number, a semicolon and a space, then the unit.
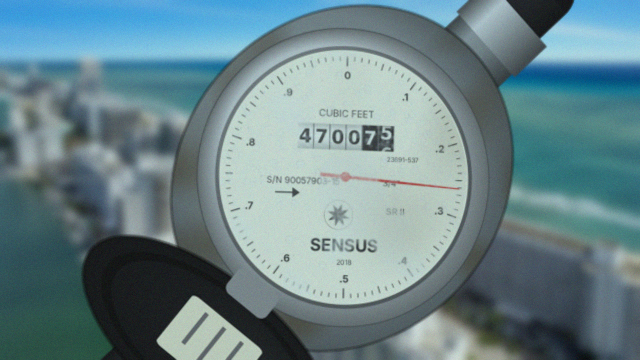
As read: 470075.26; ft³
